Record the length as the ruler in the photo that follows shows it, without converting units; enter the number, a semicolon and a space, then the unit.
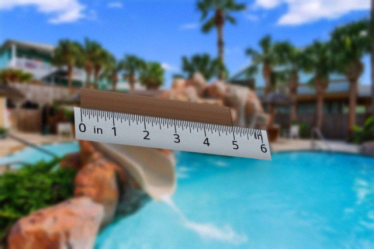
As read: 5; in
